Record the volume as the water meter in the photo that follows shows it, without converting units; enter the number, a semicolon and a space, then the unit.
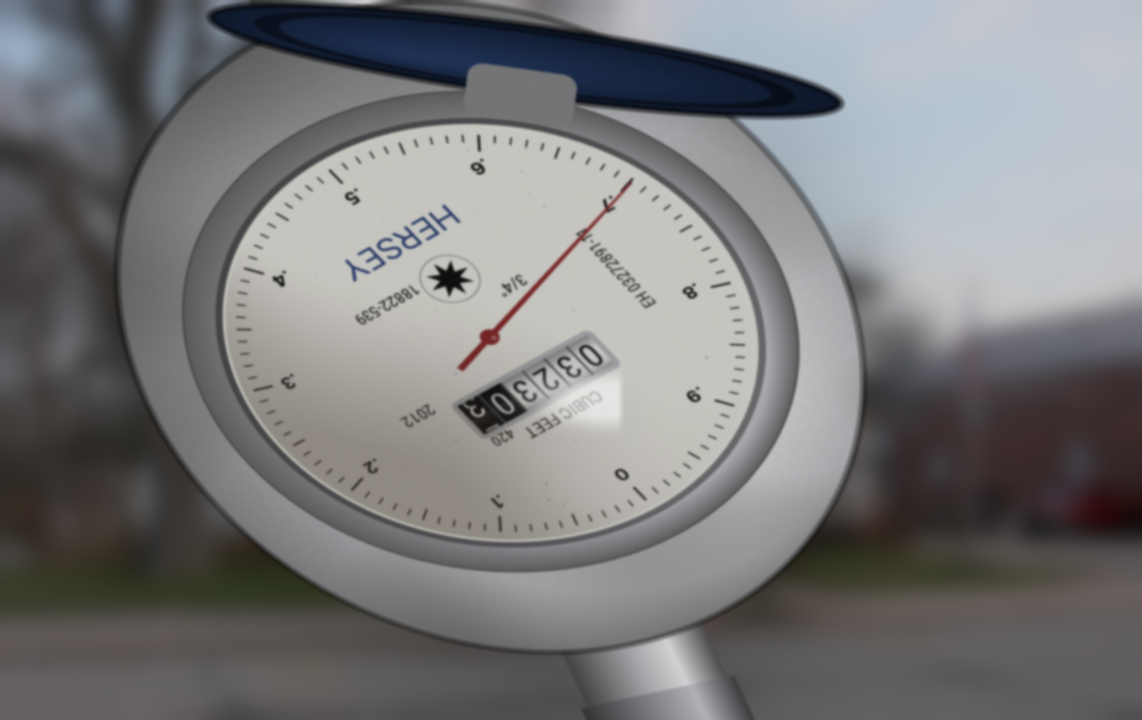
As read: 32302.70; ft³
